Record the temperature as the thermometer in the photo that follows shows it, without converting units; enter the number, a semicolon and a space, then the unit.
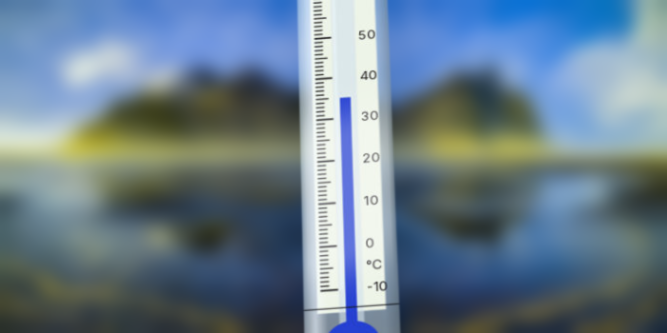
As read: 35; °C
